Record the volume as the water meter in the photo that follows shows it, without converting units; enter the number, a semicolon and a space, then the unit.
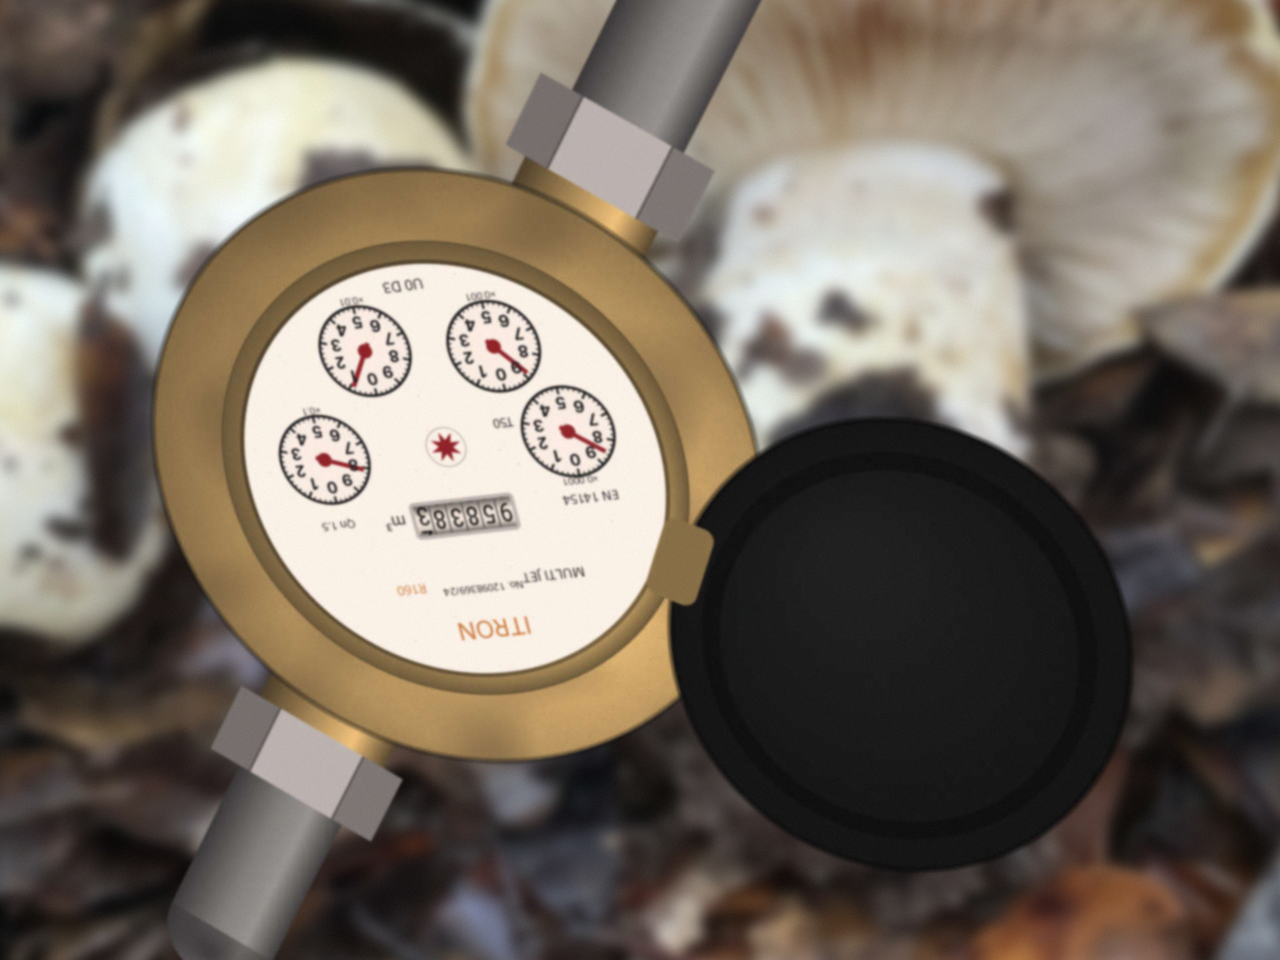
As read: 958382.8088; m³
